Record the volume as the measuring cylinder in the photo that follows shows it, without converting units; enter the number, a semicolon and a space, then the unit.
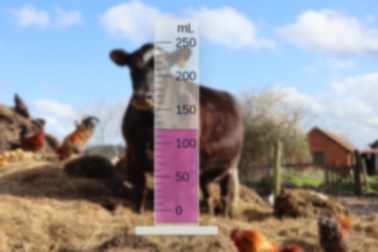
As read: 120; mL
